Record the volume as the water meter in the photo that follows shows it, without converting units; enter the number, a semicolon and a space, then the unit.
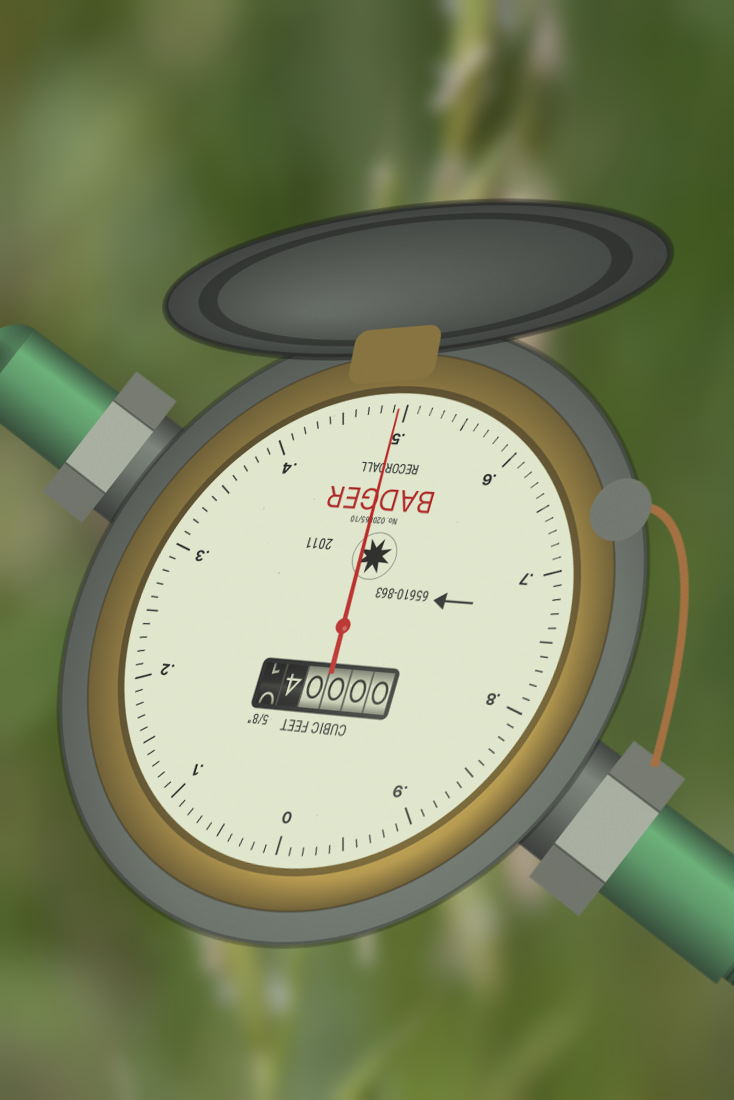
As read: 40.49; ft³
